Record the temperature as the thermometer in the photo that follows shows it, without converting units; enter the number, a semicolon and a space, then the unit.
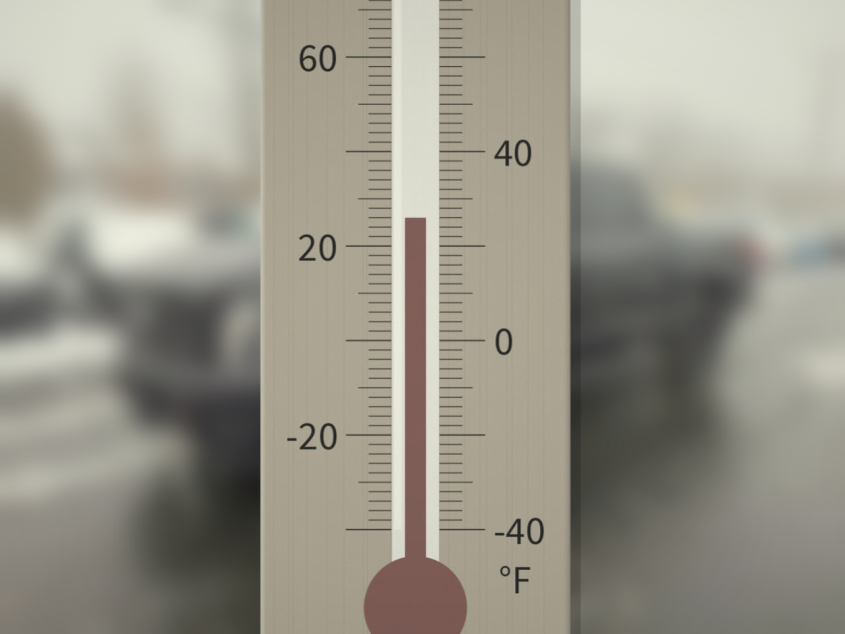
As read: 26; °F
